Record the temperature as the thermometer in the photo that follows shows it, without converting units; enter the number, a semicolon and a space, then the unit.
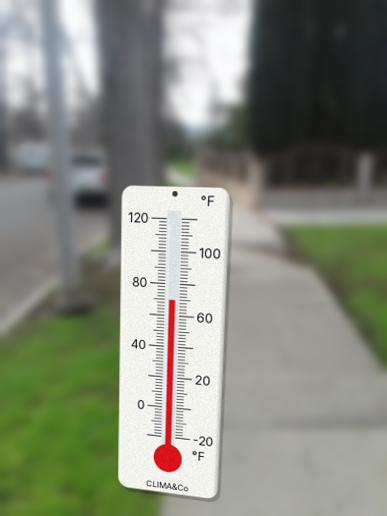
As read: 70; °F
